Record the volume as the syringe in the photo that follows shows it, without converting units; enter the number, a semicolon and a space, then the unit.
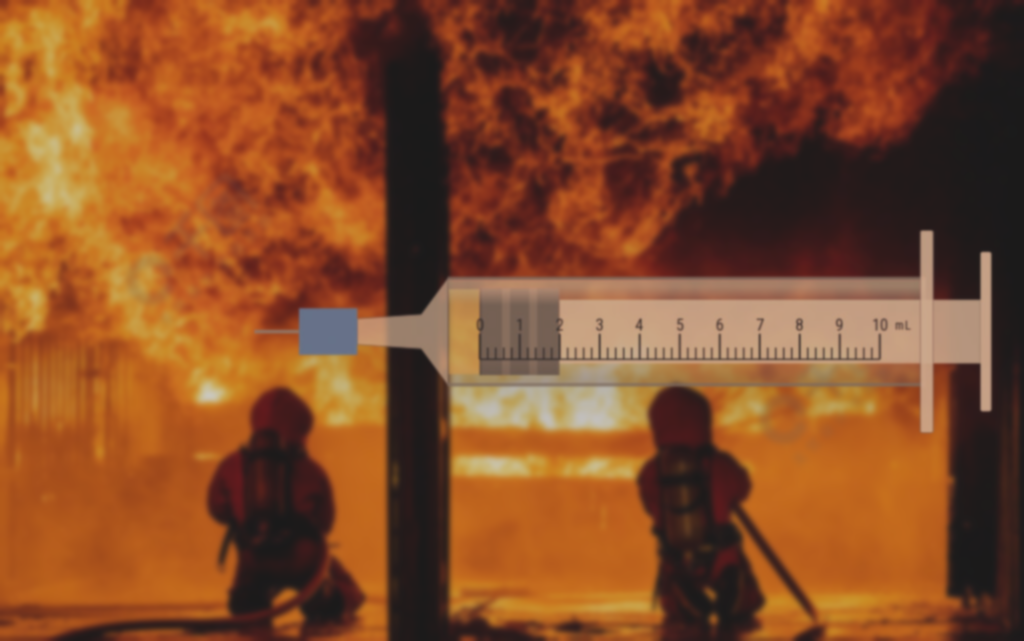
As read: 0; mL
